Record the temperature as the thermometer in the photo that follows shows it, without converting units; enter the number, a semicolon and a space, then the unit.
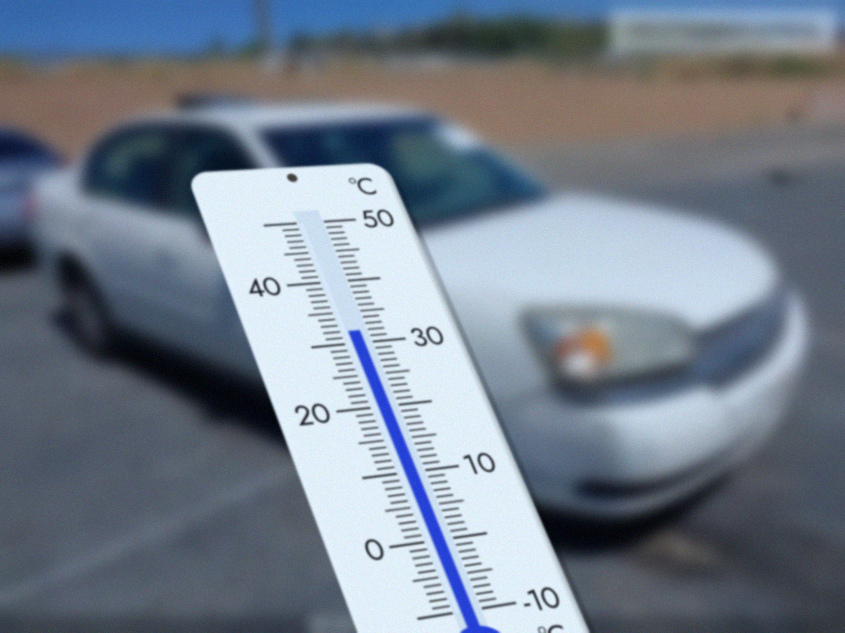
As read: 32; °C
